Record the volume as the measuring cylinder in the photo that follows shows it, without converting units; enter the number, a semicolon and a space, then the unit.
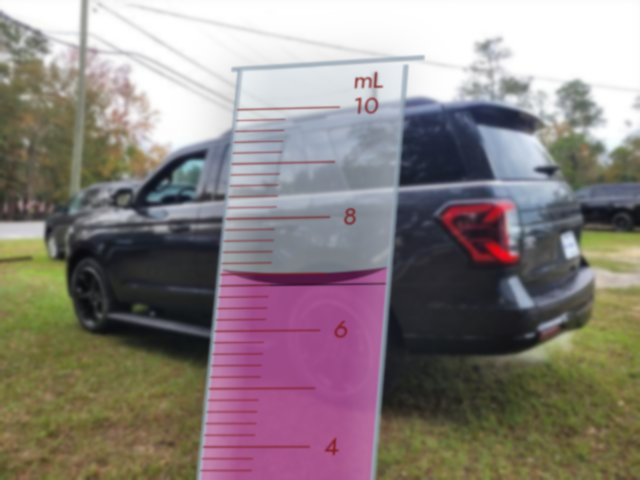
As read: 6.8; mL
